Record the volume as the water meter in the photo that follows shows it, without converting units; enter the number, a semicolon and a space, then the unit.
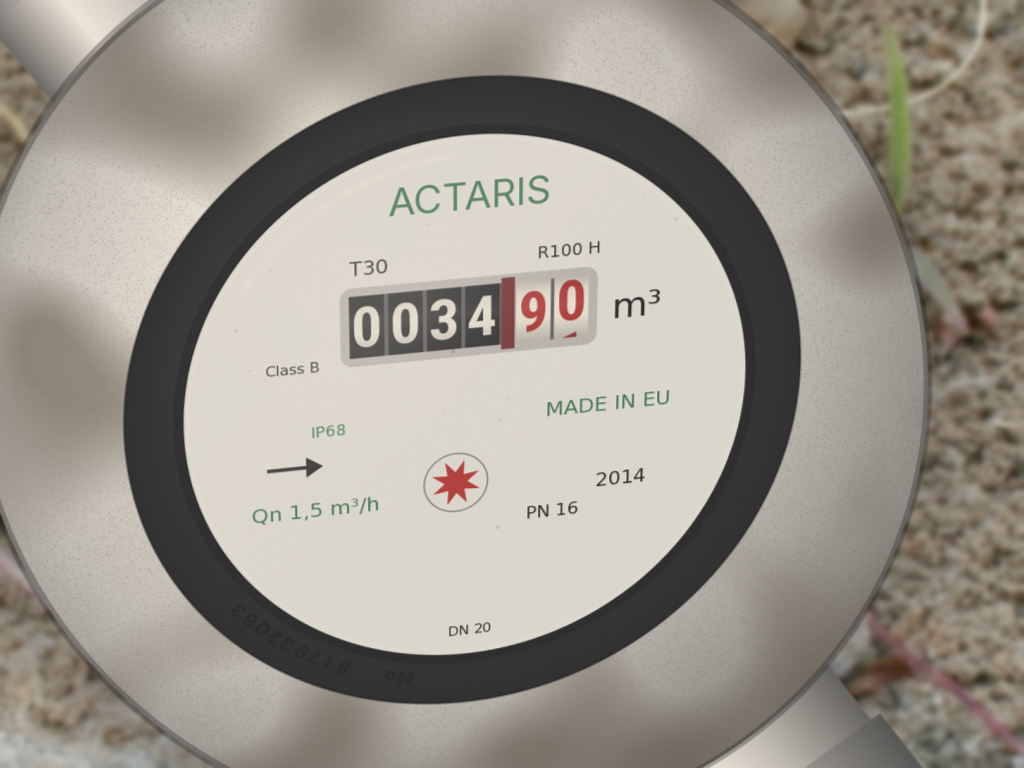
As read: 34.90; m³
